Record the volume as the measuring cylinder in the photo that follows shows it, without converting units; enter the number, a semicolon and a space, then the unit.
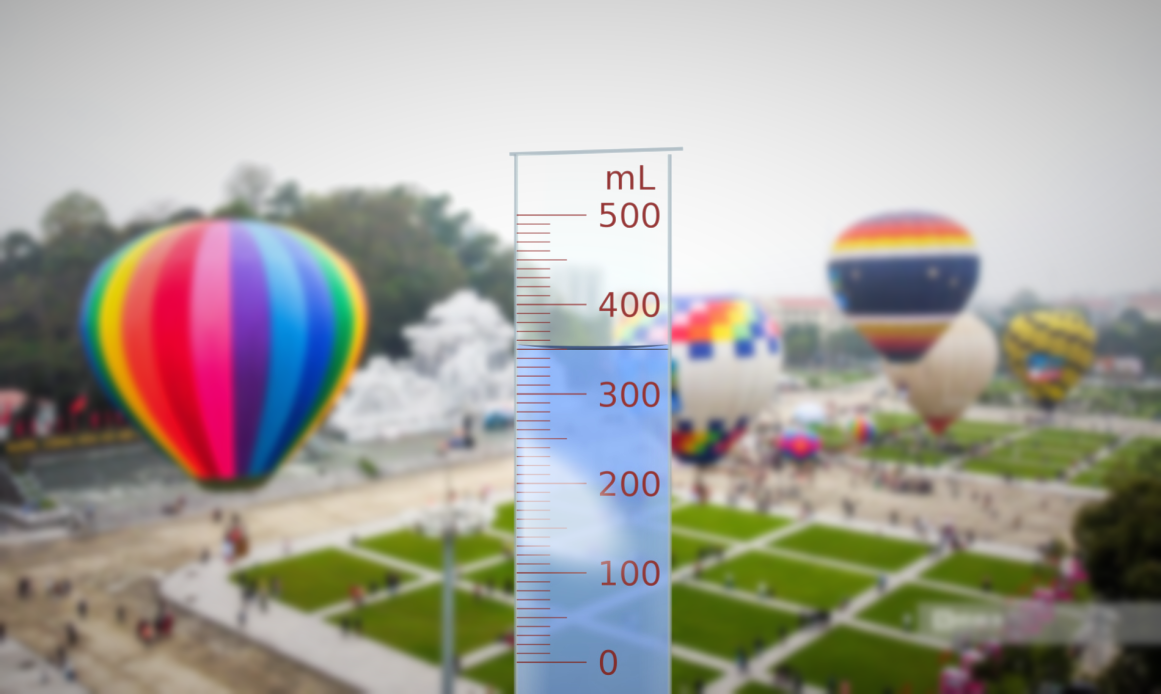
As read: 350; mL
